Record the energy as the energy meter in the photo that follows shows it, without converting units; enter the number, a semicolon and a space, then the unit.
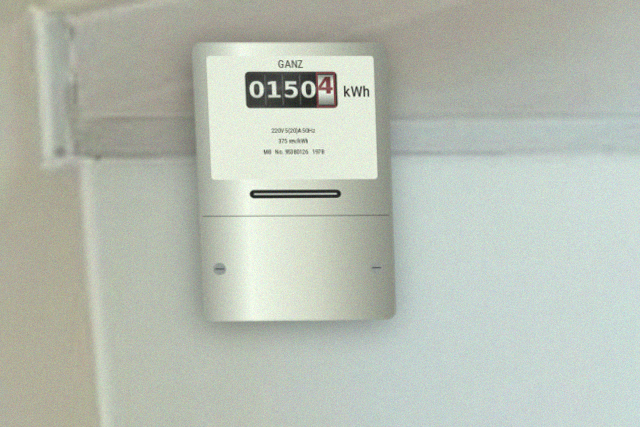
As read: 150.4; kWh
